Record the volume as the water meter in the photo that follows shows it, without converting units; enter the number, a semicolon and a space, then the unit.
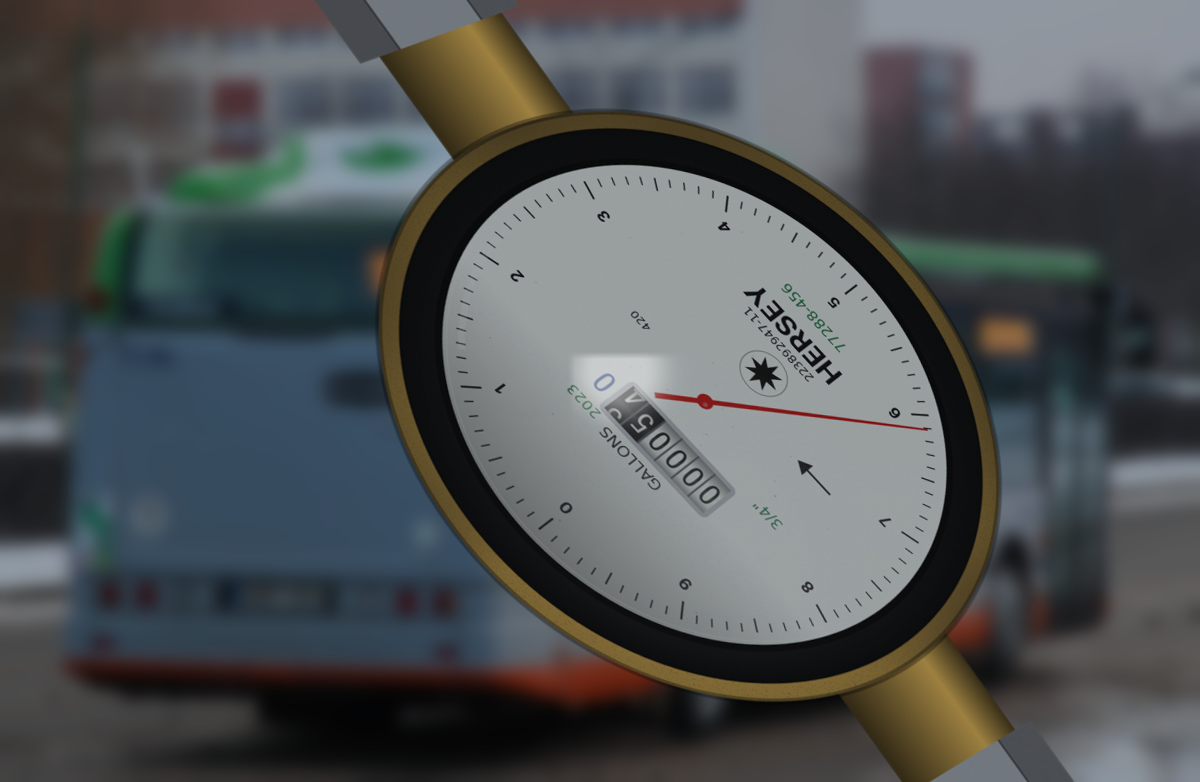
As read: 536.1; gal
